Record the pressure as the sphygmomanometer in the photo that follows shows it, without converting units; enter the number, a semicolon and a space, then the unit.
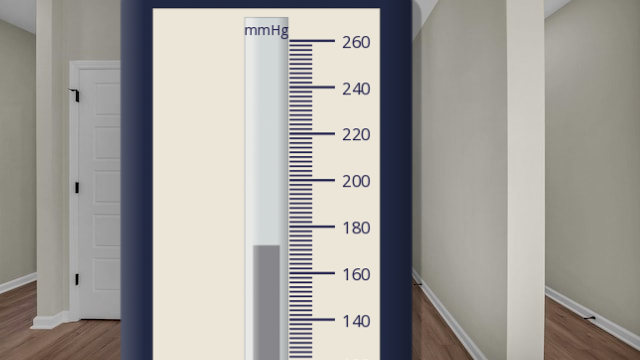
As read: 172; mmHg
